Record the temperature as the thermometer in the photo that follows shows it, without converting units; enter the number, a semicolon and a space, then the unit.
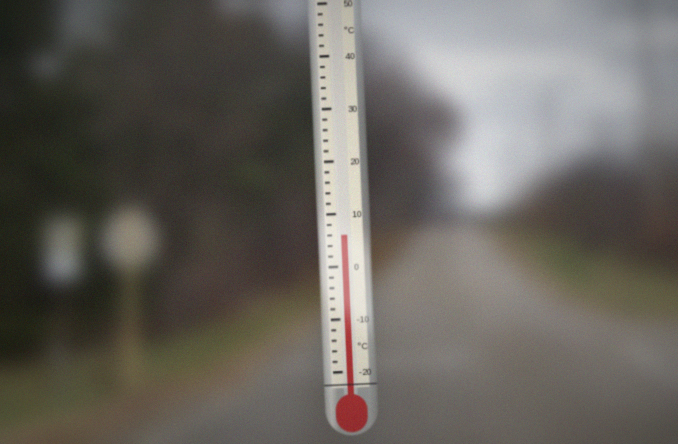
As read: 6; °C
